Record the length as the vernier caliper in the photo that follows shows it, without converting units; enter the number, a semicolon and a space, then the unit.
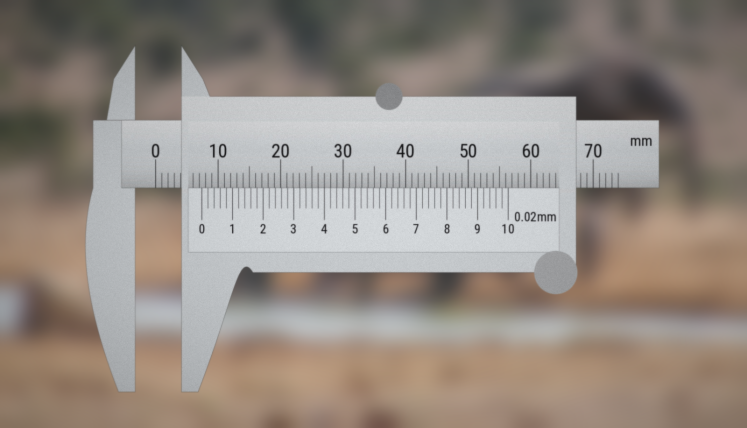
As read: 7.4; mm
